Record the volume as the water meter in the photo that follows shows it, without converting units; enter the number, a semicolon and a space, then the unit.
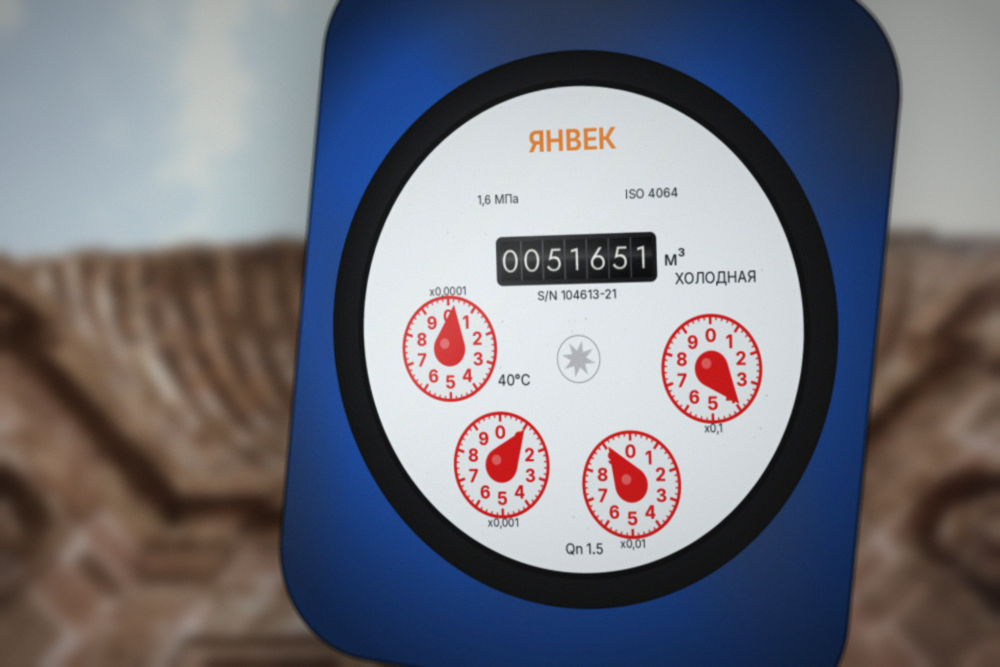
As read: 51651.3910; m³
